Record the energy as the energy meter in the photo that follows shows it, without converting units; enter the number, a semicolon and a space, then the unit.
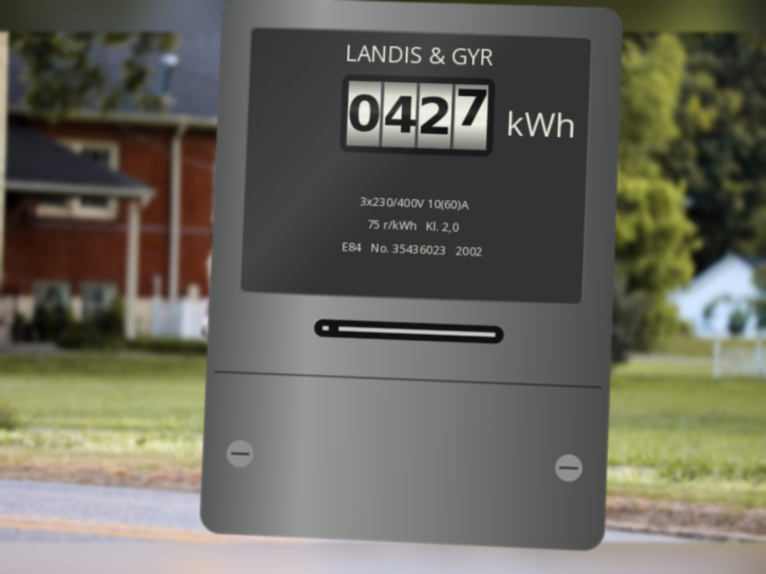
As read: 427; kWh
